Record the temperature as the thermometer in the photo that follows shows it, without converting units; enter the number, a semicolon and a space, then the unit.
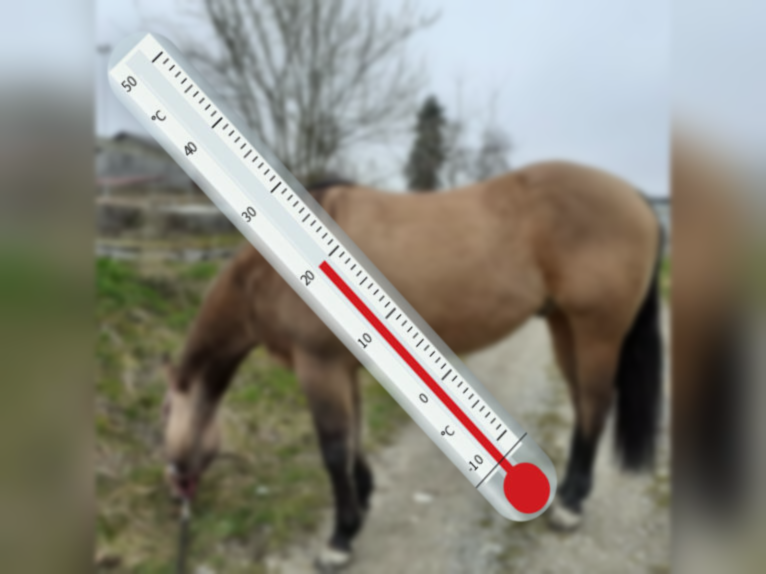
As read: 20; °C
